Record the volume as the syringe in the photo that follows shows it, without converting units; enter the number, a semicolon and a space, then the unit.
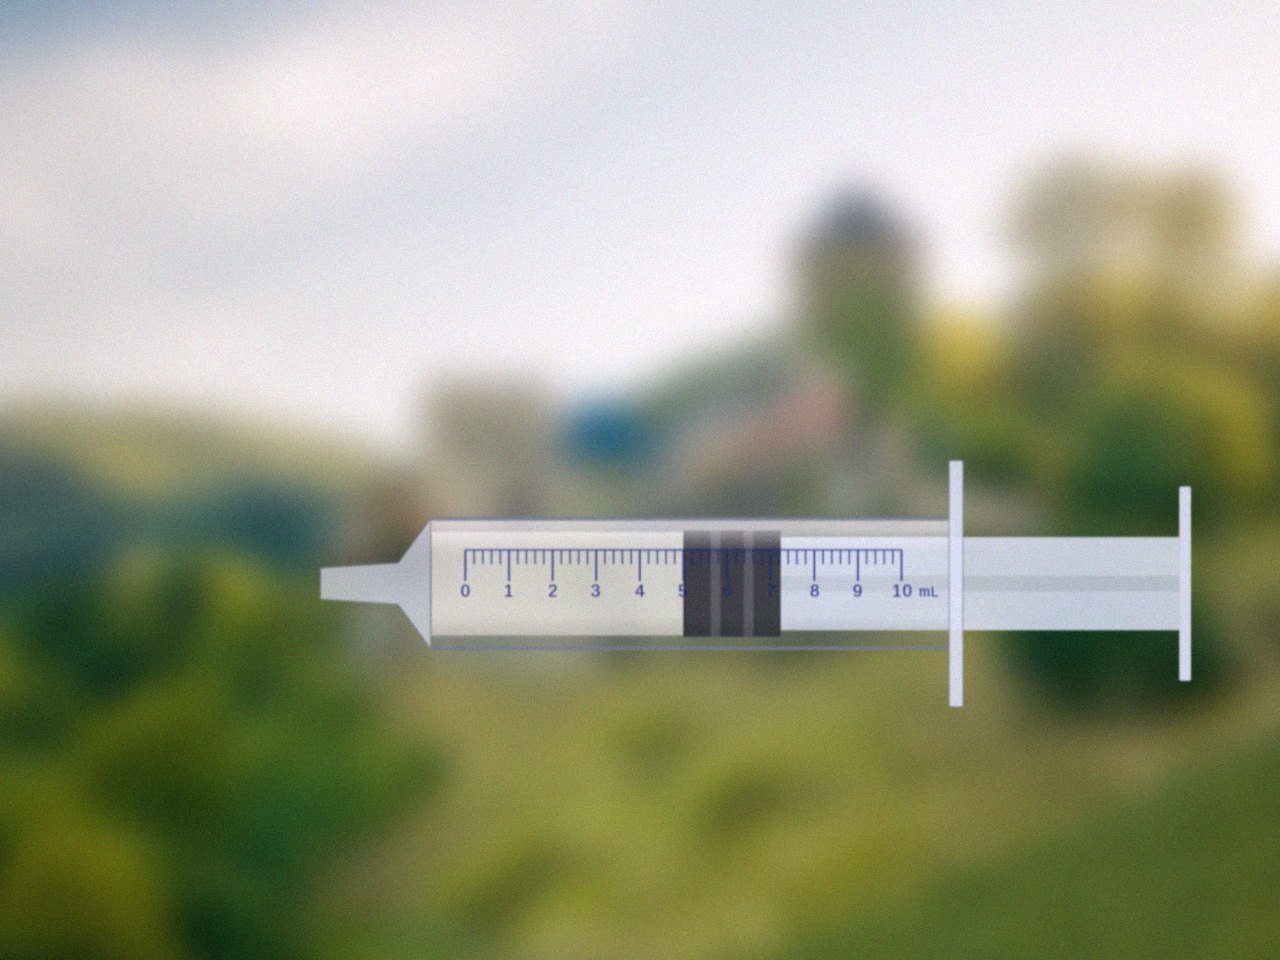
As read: 5; mL
